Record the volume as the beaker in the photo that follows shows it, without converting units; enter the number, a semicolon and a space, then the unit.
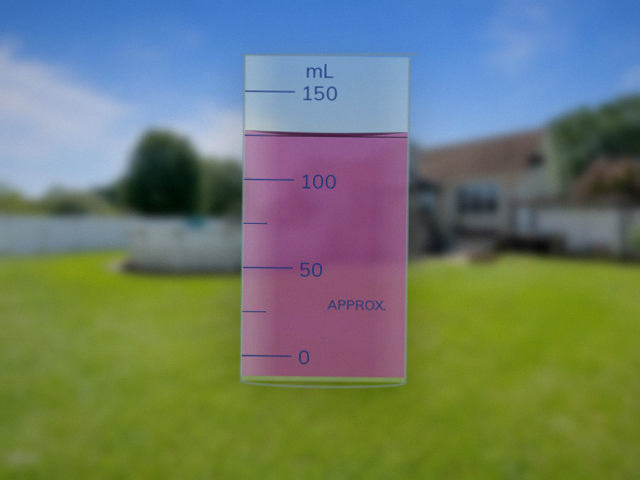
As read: 125; mL
